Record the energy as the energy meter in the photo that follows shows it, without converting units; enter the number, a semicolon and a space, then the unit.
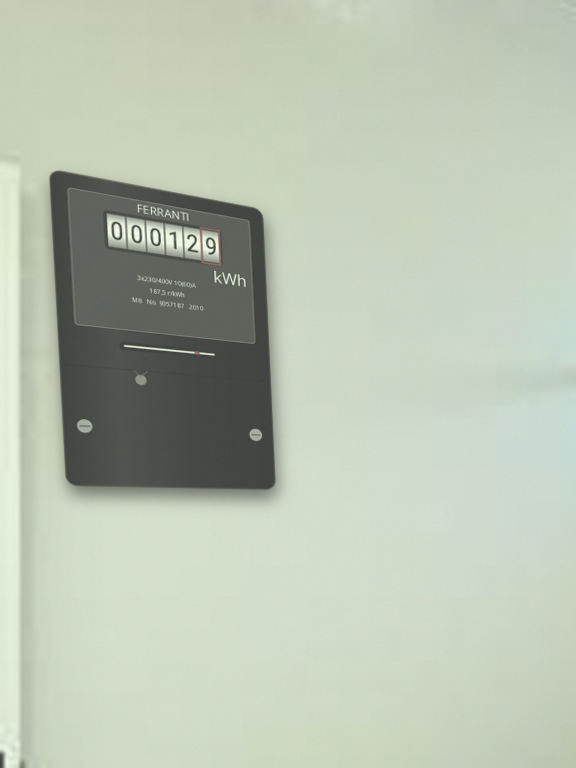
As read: 12.9; kWh
